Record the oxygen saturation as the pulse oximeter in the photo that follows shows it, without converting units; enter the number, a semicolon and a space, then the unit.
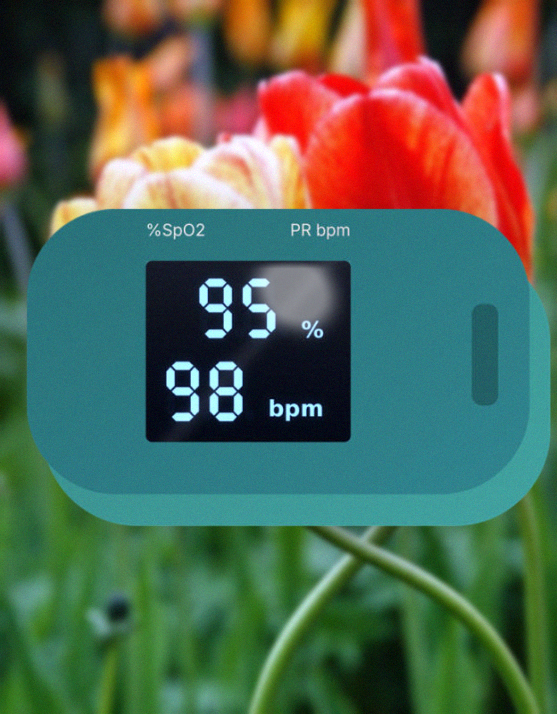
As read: 95; %
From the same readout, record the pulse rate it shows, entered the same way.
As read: 98; bpm
